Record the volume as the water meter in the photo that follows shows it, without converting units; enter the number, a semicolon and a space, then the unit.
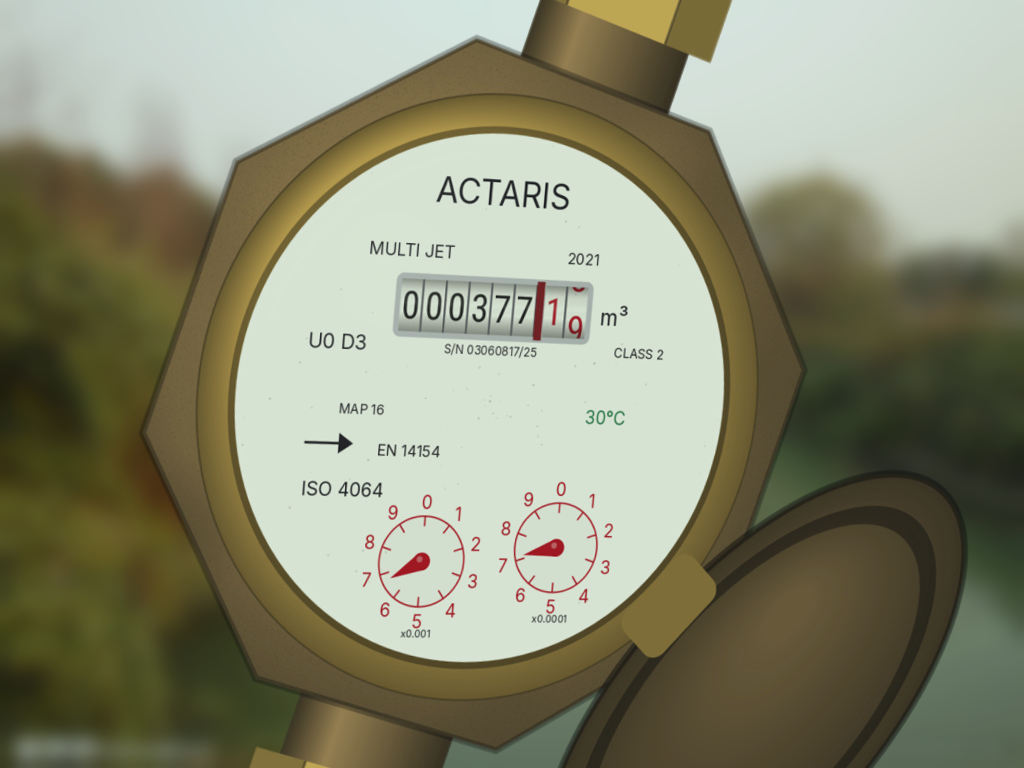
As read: 377.1867; m³
